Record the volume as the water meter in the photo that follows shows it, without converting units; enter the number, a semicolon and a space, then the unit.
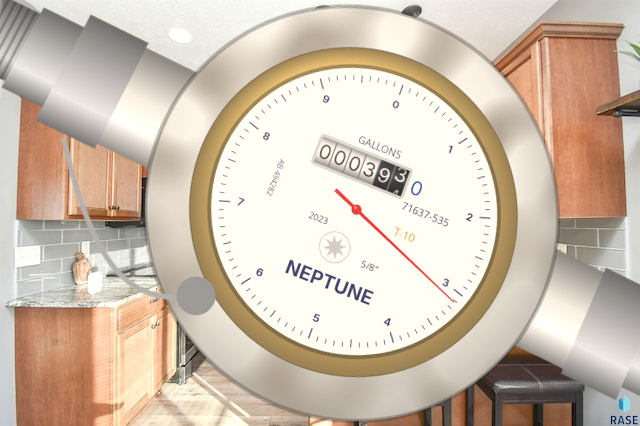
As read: 3933.1; gal
